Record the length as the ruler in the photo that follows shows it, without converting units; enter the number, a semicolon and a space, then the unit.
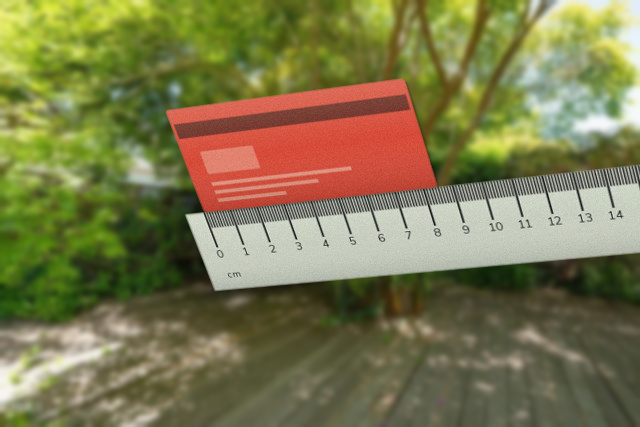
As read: 8.5; cm
